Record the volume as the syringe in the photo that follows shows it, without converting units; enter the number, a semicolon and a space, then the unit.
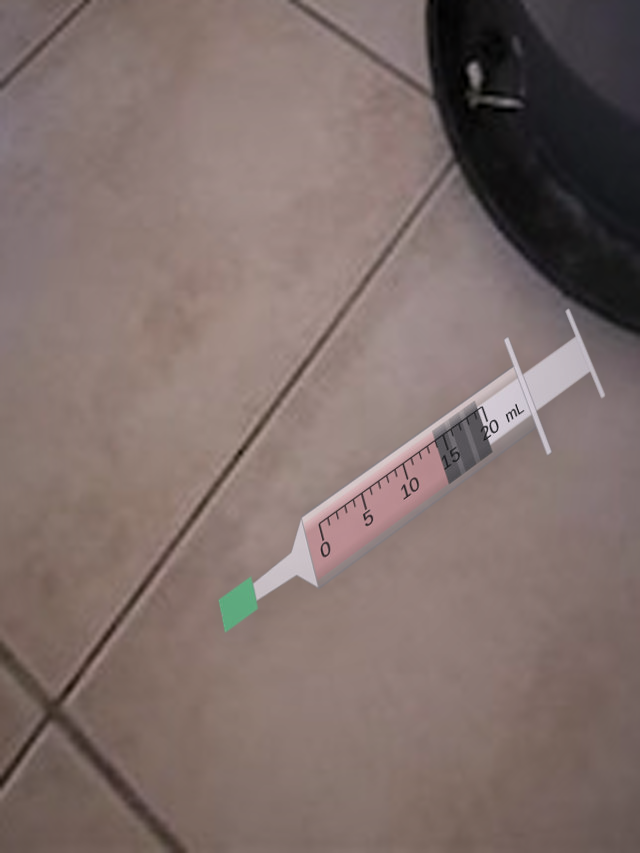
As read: 14; mL
